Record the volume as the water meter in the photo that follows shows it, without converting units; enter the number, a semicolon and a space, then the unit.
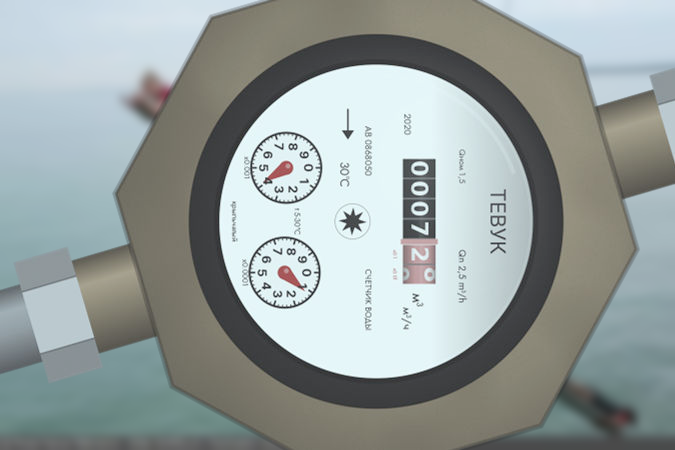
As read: 7.2841; m³
